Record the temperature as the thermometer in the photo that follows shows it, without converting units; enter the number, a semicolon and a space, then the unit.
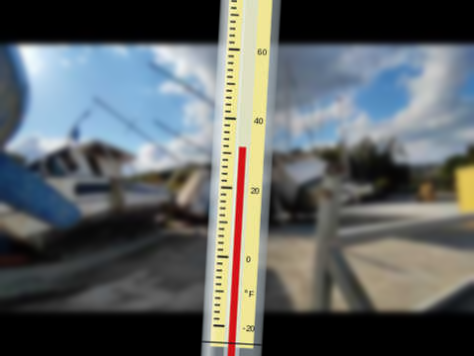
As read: 32; °F
